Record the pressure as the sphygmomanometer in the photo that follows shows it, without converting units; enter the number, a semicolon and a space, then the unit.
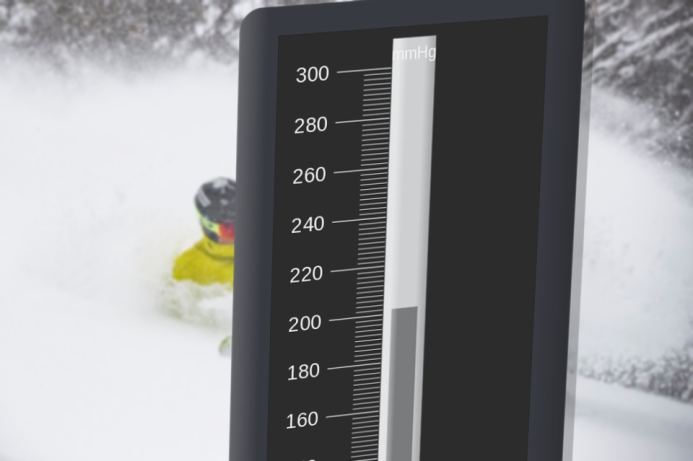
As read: 202; mmHg
